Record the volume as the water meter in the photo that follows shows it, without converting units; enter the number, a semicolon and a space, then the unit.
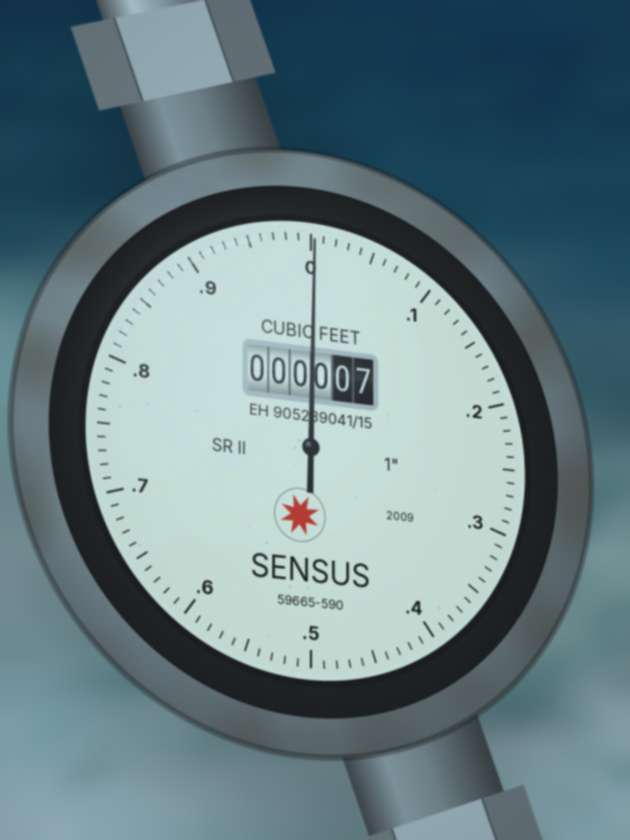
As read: 7.00; ft³
